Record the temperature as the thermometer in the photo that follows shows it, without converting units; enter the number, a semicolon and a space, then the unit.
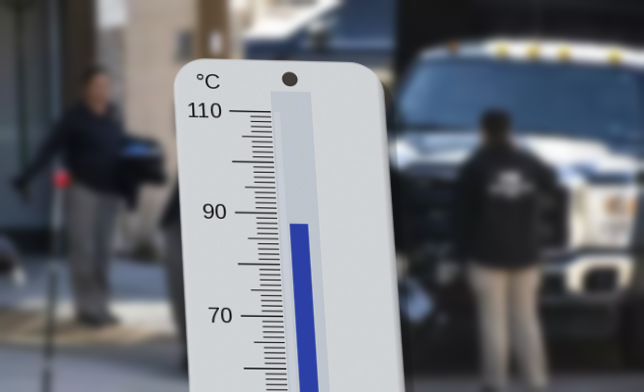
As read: 88; °C
